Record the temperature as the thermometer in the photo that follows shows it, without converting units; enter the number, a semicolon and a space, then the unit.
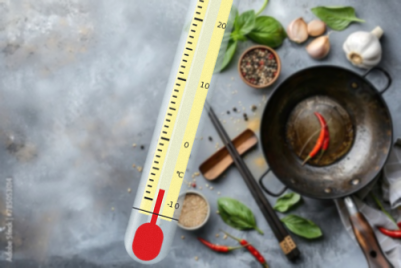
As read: -8; °C
